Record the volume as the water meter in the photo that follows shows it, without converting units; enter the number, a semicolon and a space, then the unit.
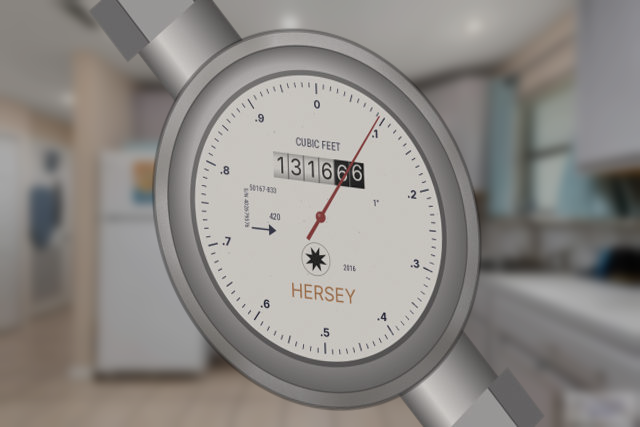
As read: 131666.09; ft³
